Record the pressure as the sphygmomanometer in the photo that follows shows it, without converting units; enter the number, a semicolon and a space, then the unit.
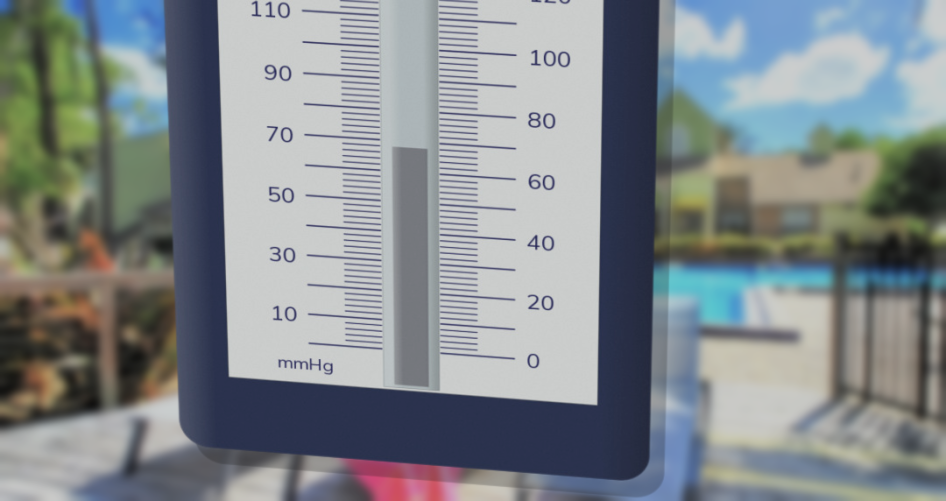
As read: 68; mmHg
